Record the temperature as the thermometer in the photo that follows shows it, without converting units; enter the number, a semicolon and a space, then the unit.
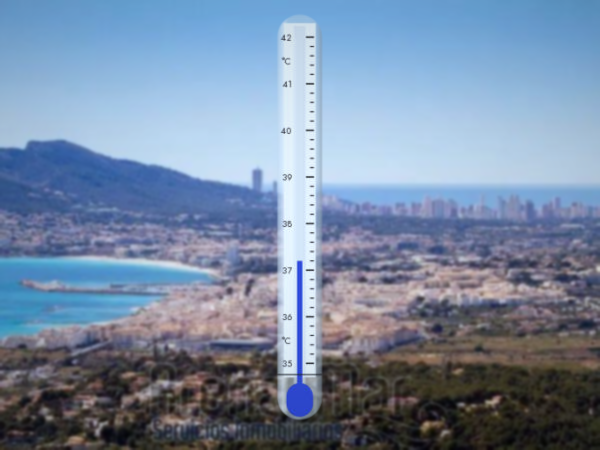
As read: 37.2; °C
